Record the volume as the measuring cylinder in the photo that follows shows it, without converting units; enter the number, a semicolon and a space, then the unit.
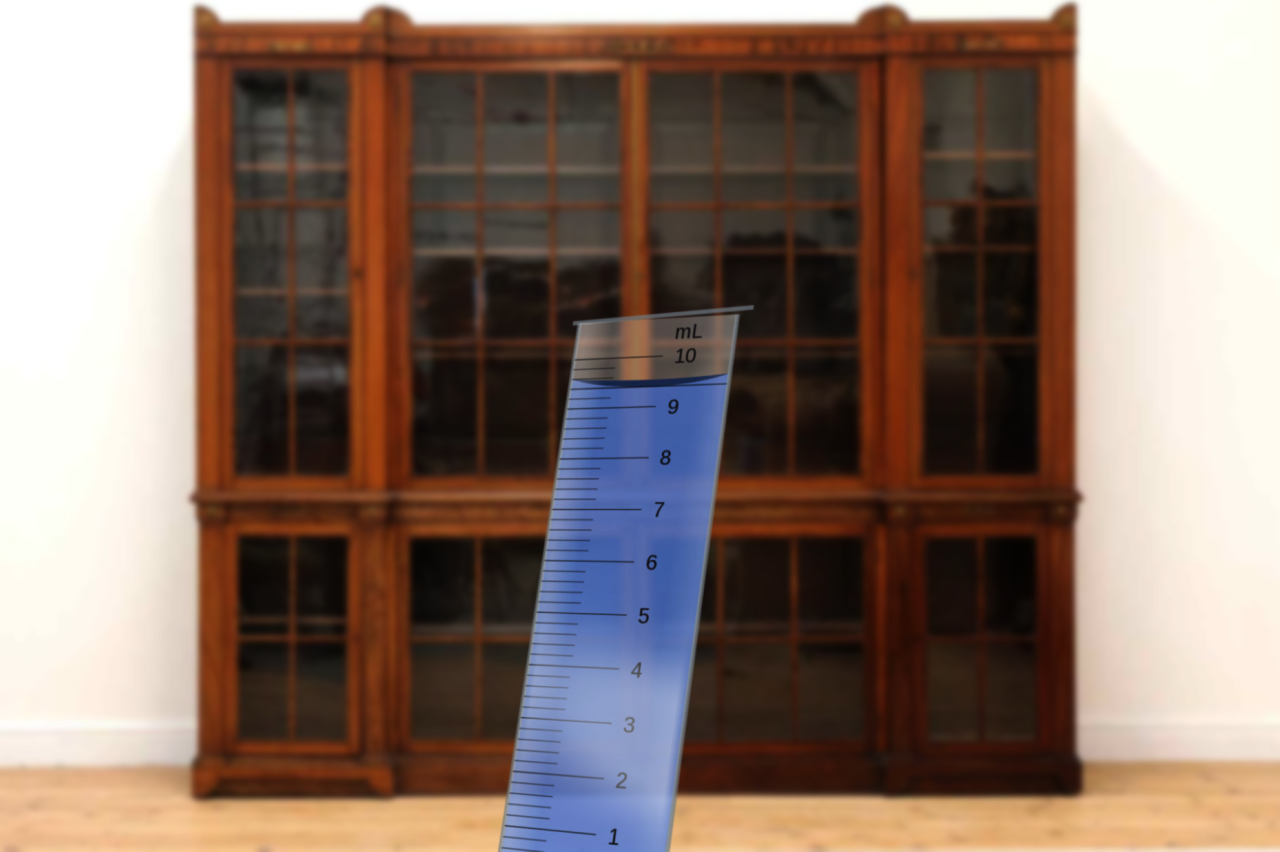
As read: 9.4; mL
